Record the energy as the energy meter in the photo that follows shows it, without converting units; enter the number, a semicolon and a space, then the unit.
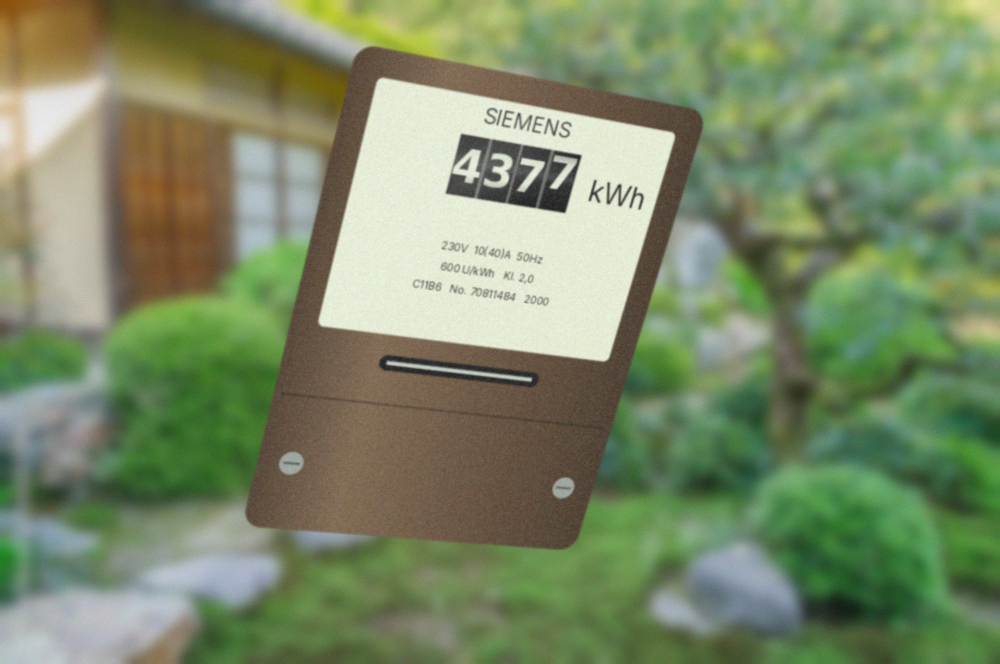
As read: 4377; kWh
